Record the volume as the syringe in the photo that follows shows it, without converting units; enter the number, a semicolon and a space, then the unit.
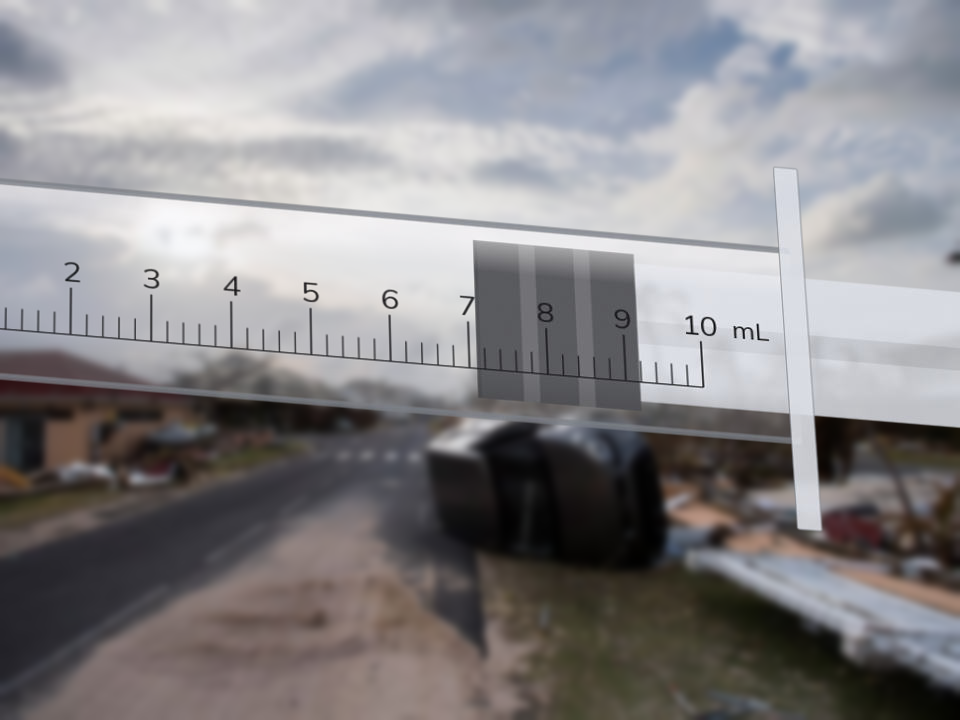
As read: 7.1; mL
